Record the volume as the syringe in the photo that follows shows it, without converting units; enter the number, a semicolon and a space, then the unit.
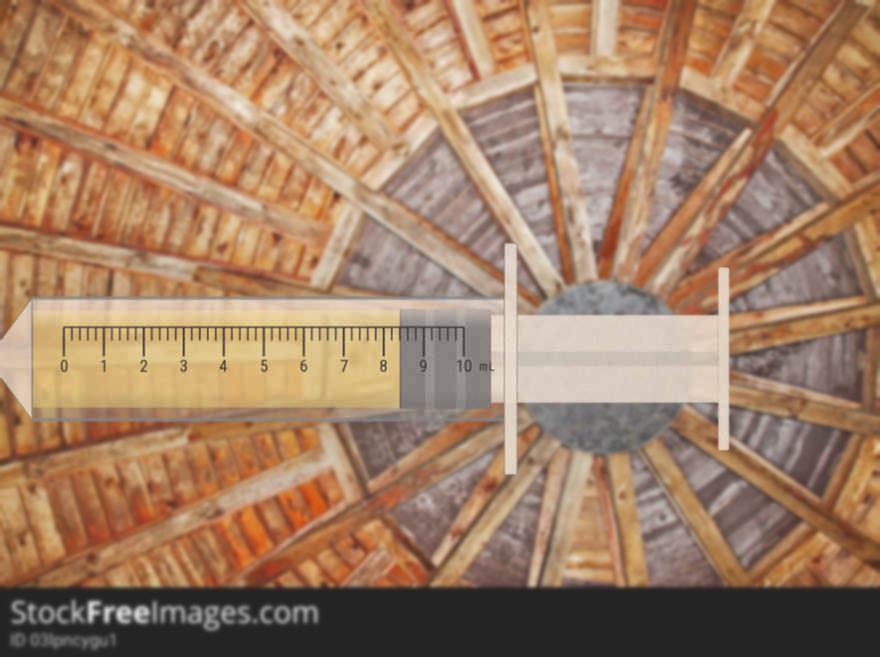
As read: 8.4; mL
